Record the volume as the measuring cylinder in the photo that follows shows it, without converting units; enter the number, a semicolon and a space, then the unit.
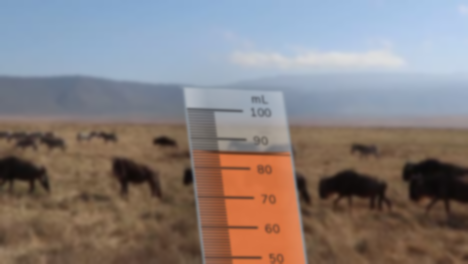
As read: 85; mL
